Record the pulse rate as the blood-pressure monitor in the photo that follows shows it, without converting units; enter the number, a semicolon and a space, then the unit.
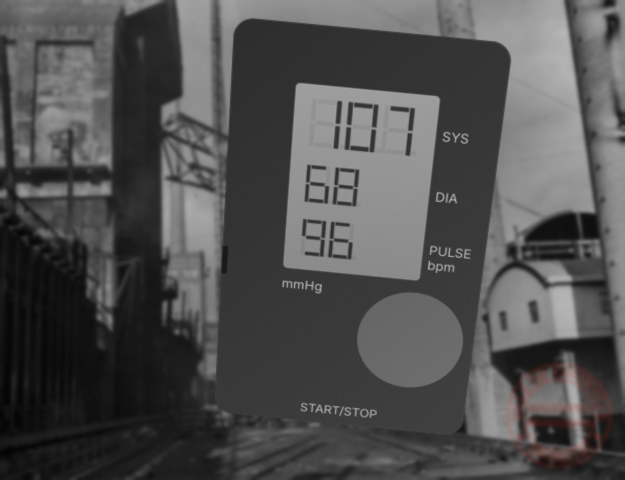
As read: 96; bpm
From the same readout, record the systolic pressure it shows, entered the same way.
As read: 107; mmHg
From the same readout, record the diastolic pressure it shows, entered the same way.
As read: 68; mmHg
